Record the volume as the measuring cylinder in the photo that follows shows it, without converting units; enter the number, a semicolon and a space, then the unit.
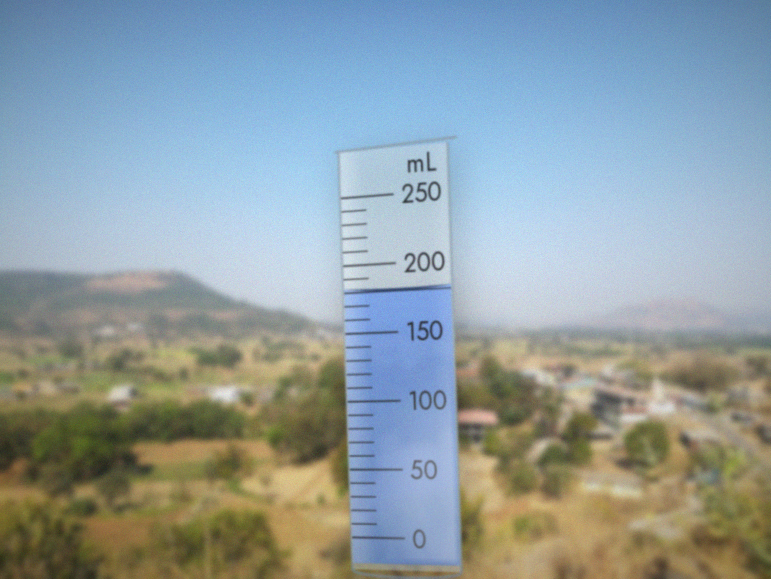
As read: 180; mL
